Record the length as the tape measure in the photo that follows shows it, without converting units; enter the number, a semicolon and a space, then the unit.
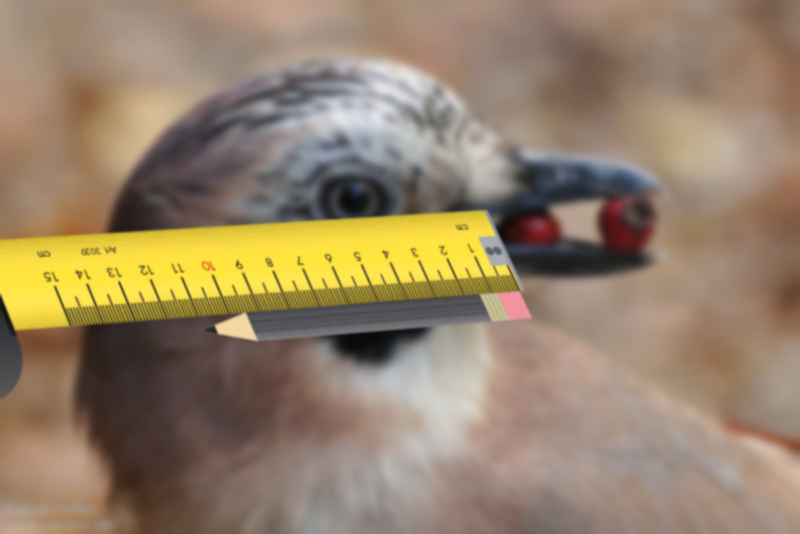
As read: 11; cm
